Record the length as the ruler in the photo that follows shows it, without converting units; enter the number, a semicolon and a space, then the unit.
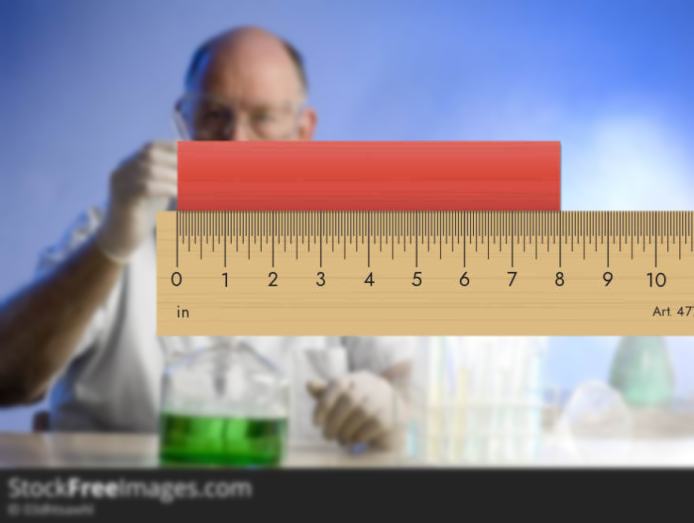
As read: 8; in
